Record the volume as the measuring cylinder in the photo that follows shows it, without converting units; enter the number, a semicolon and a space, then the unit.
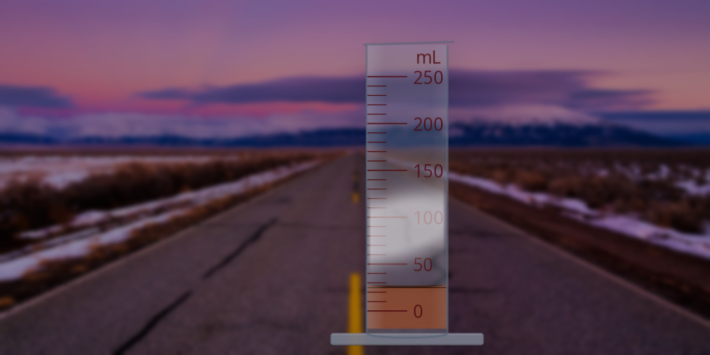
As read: 25; mL
